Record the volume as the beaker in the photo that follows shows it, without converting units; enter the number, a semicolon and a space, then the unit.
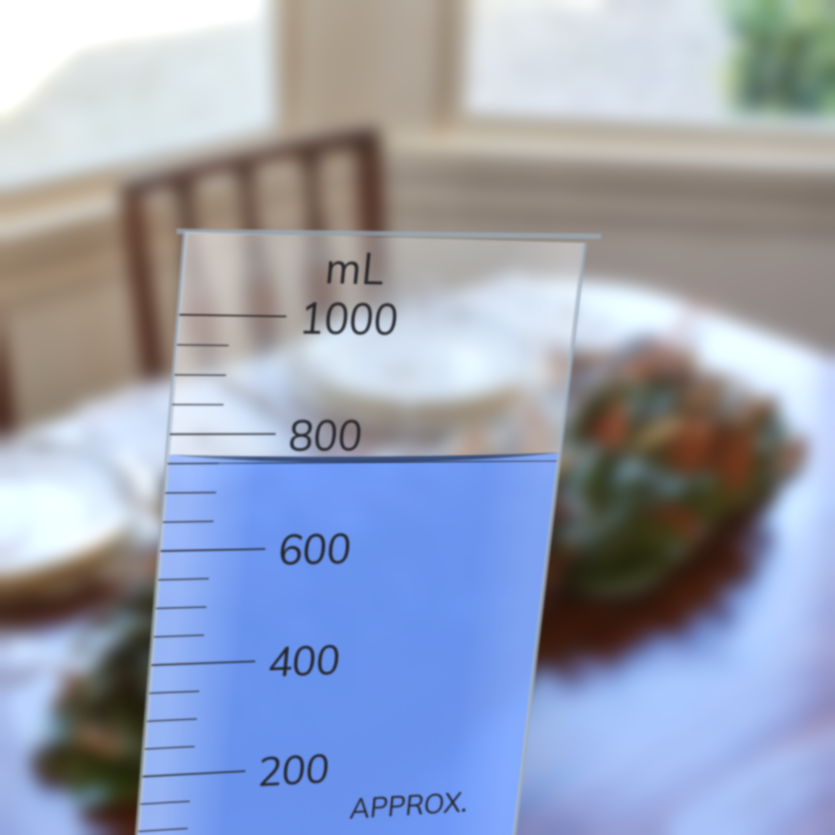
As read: 750; mL
